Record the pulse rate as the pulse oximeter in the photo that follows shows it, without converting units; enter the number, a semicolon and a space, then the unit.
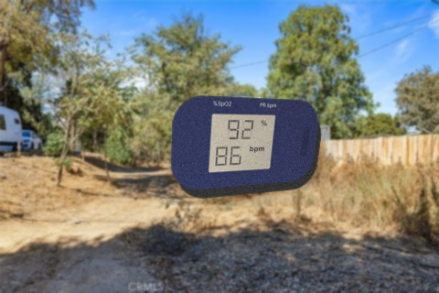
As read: 86; bpm
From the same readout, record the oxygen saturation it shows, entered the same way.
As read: 92; %
